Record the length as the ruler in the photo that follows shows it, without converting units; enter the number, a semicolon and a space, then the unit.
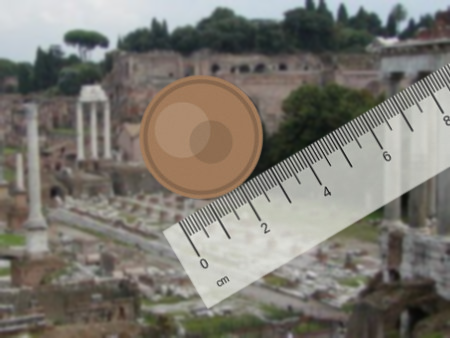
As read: 3.5; cm
